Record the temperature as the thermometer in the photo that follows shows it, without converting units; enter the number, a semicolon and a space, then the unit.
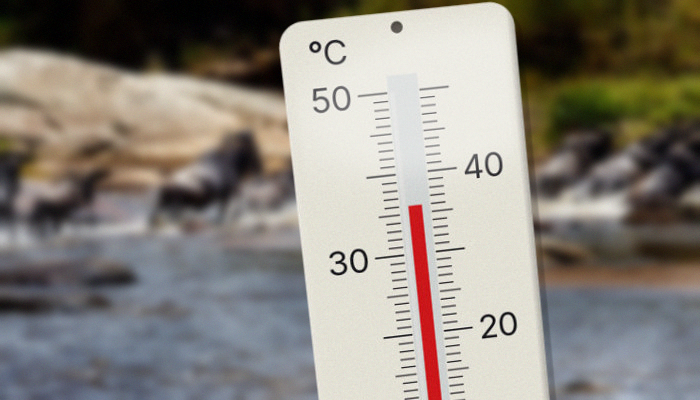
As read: 36; °C
